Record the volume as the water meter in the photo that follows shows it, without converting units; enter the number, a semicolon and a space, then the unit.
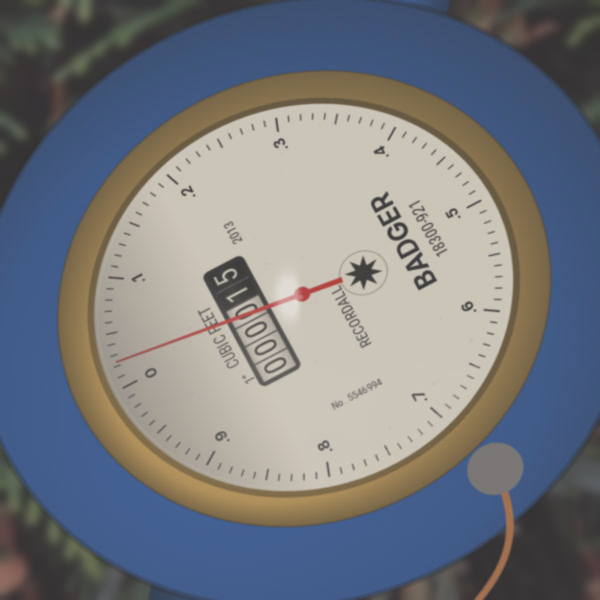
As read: 15.02; ft³
